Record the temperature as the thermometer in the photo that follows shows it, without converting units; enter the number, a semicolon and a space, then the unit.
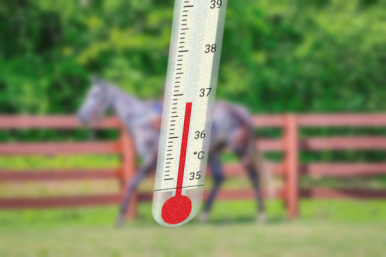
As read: 36.8; °C
